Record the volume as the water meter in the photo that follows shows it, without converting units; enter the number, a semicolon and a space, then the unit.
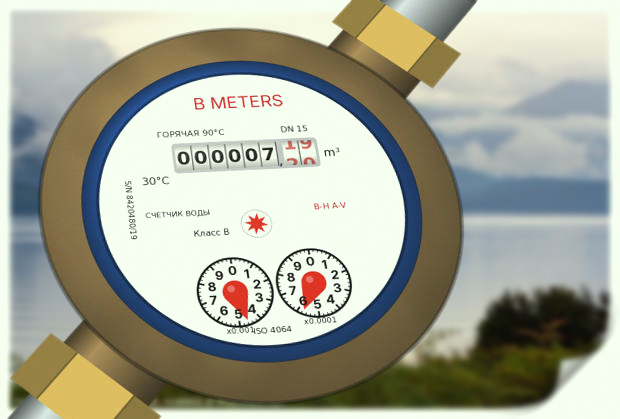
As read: 7.1945; m³
